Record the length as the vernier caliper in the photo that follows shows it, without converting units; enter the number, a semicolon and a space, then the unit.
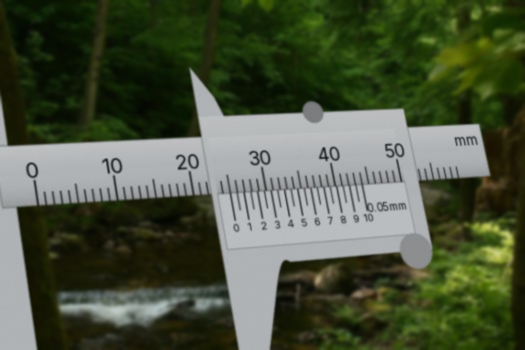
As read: 25.0; mm
